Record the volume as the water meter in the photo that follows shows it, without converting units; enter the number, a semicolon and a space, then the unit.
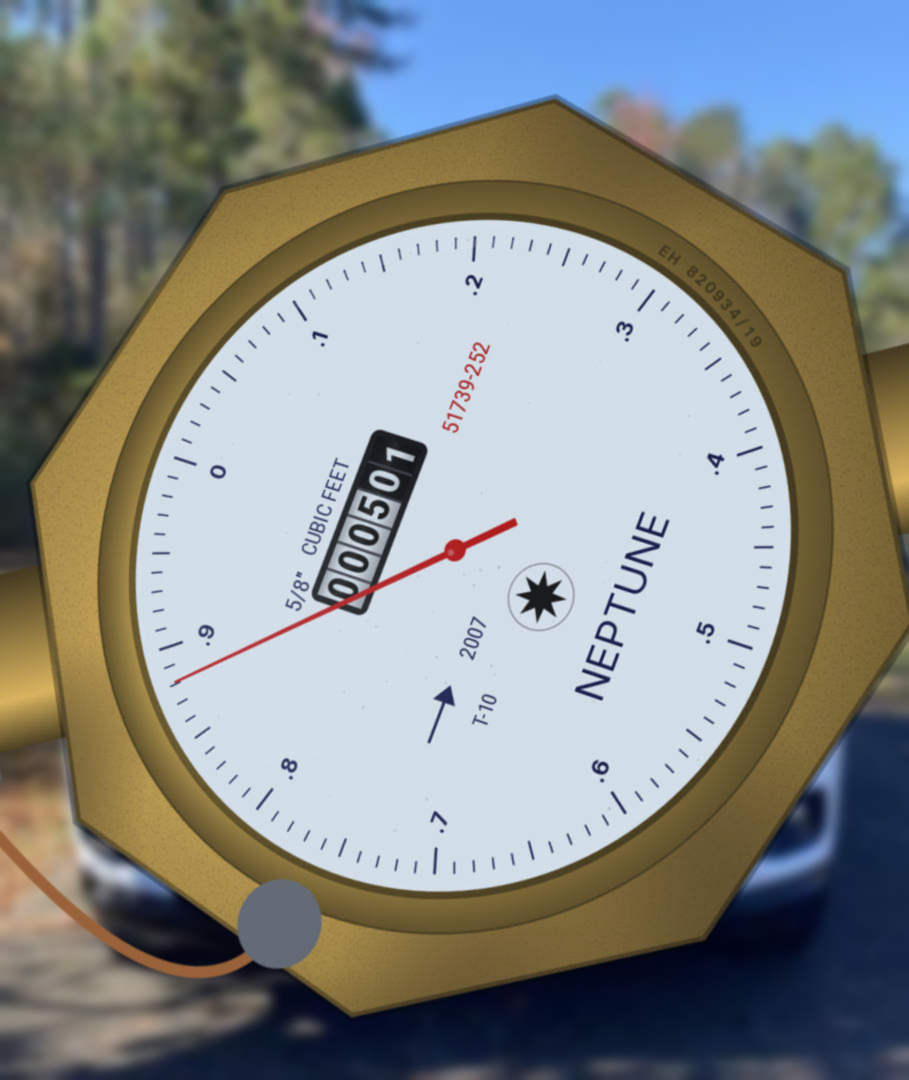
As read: 500.88; ft³
